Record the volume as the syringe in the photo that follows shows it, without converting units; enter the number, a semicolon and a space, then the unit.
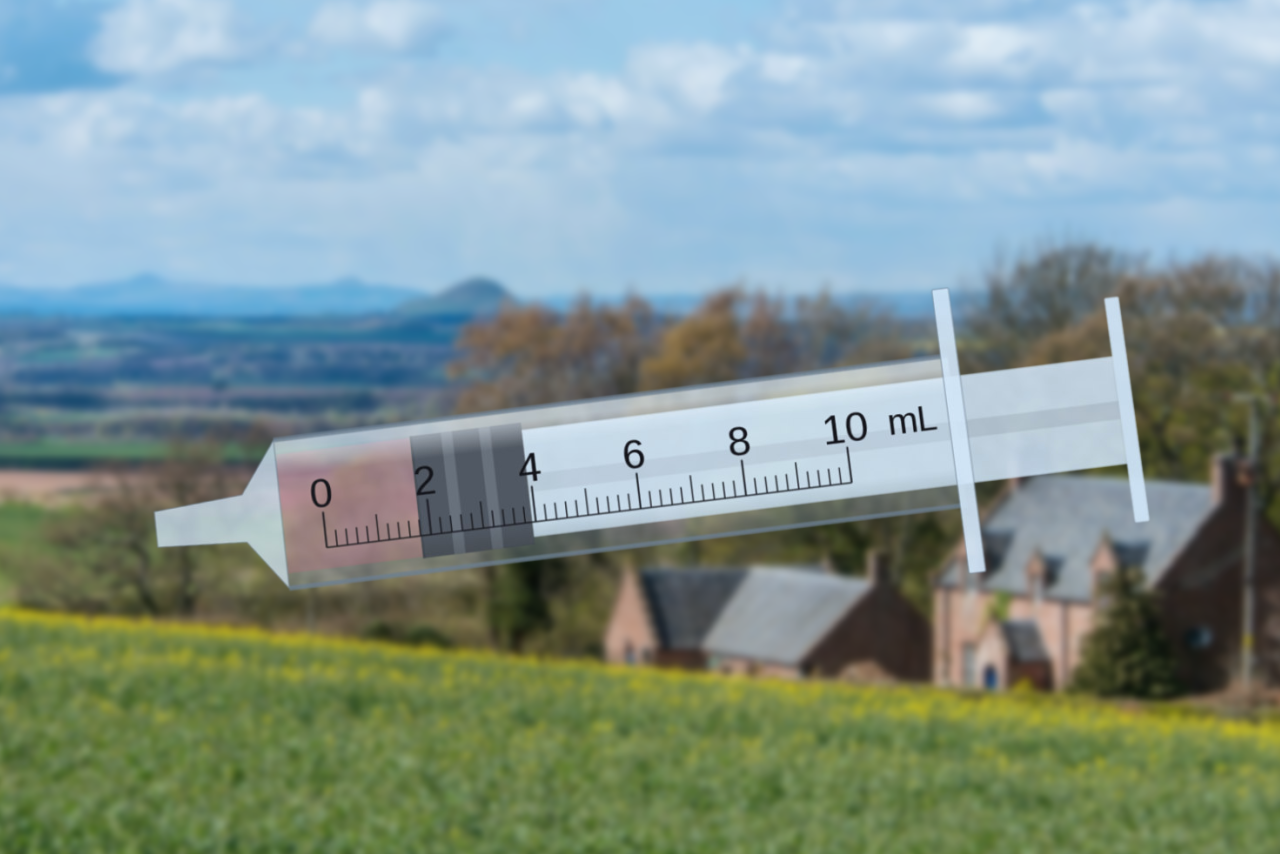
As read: 1.8; mL
